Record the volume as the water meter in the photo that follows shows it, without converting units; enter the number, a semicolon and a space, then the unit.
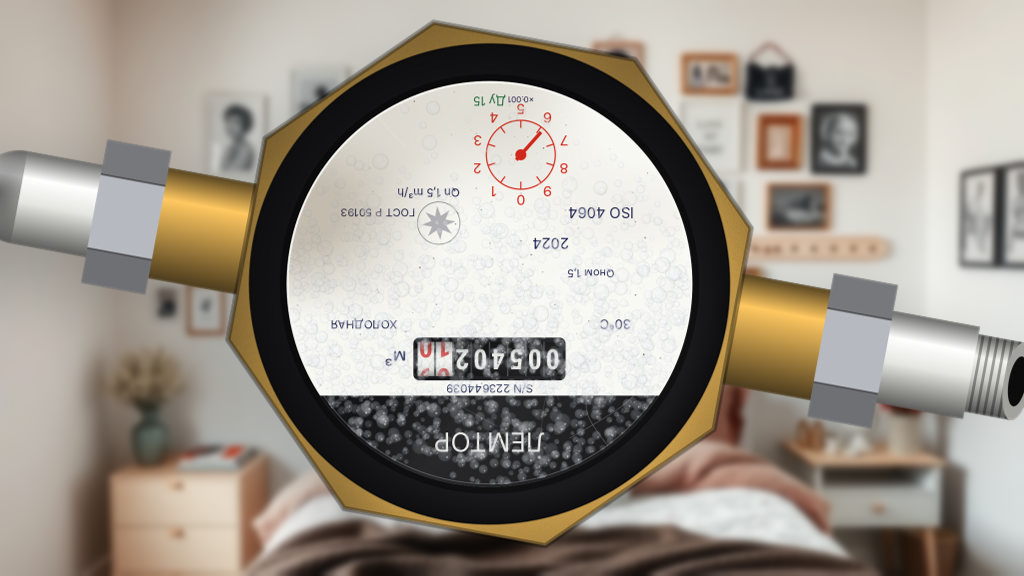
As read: 5402.096; m³
